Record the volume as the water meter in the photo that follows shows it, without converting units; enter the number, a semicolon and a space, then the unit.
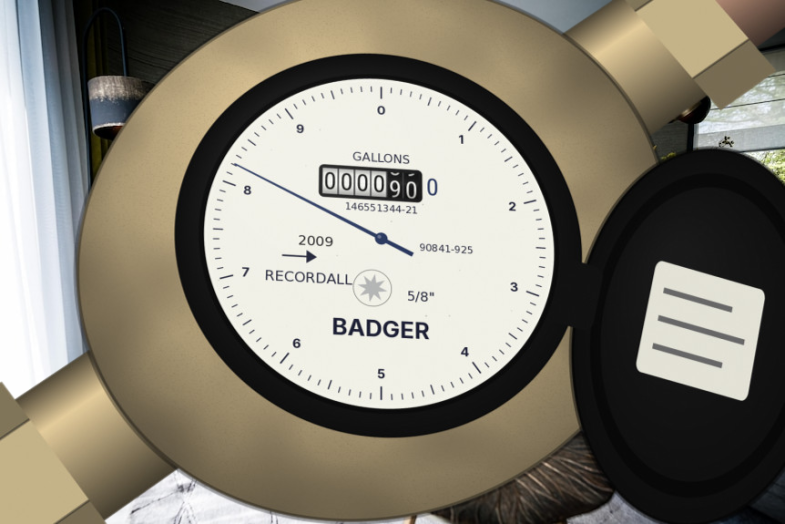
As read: 898.2; gal
